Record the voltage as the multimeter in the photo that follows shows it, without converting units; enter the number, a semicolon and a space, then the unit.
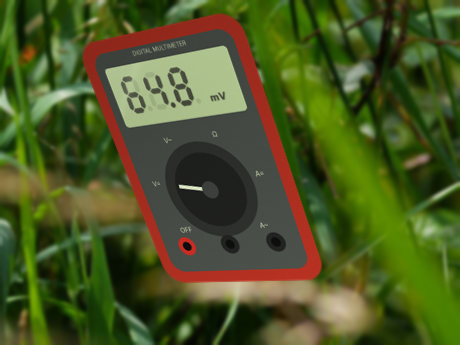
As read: 64.8; mV
